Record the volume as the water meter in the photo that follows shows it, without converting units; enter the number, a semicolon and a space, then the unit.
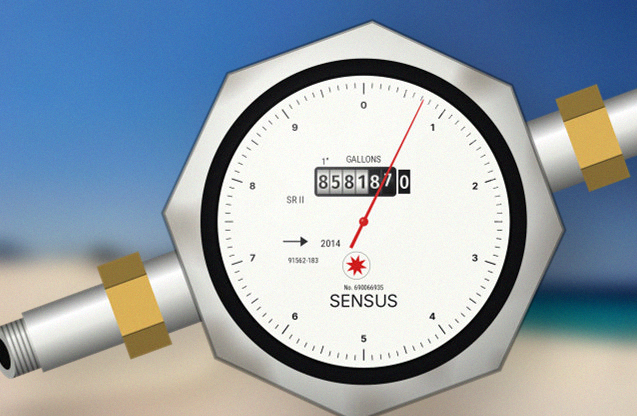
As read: 8581870.7; gal
